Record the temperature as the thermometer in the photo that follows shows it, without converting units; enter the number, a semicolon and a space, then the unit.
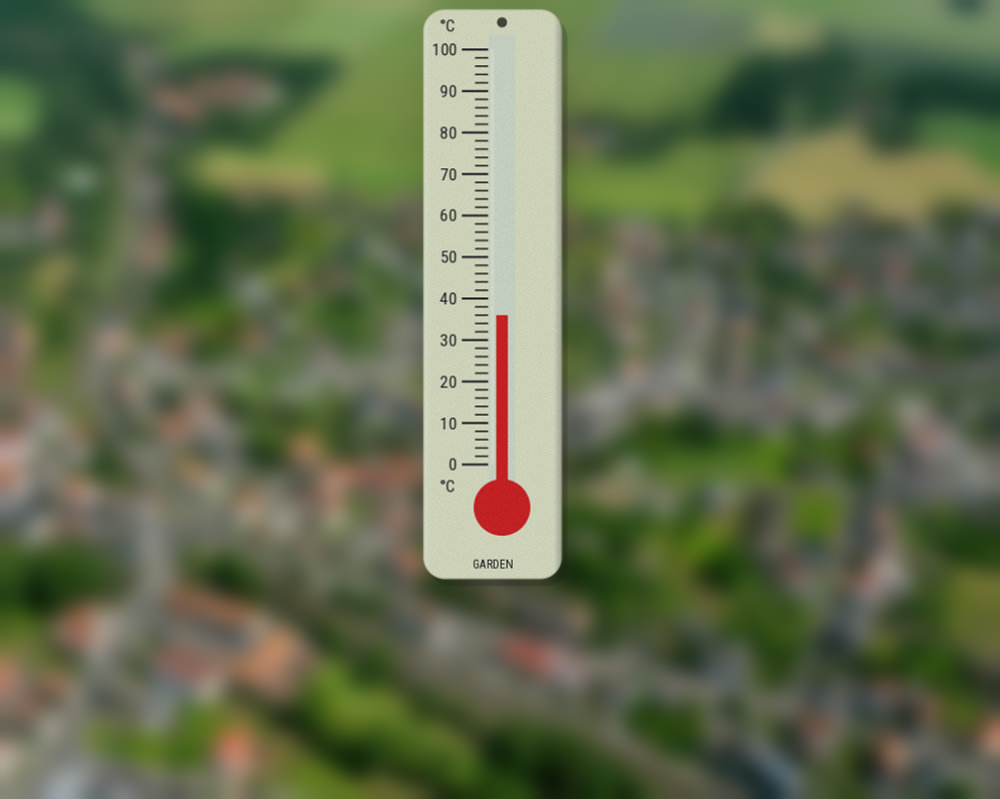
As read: 36; °C
